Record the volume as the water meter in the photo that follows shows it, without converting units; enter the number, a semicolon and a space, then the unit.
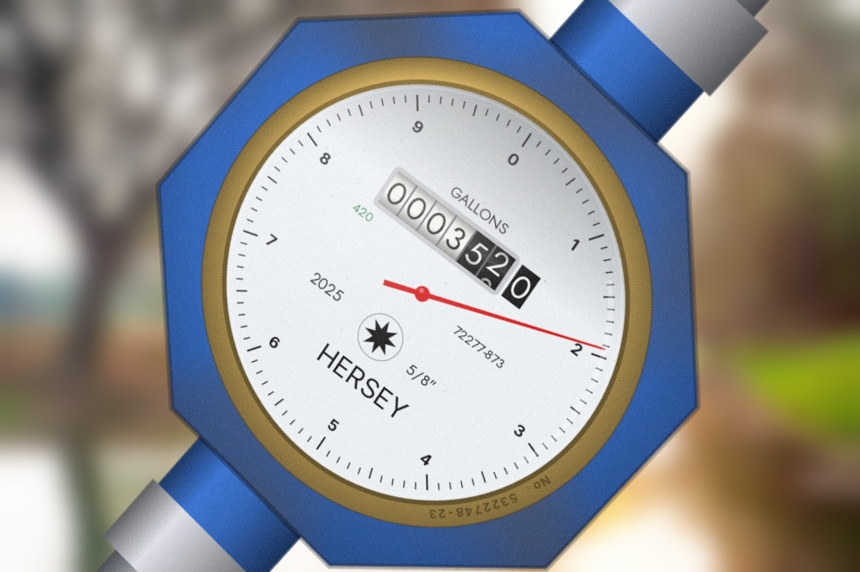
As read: 3521.9; gal
